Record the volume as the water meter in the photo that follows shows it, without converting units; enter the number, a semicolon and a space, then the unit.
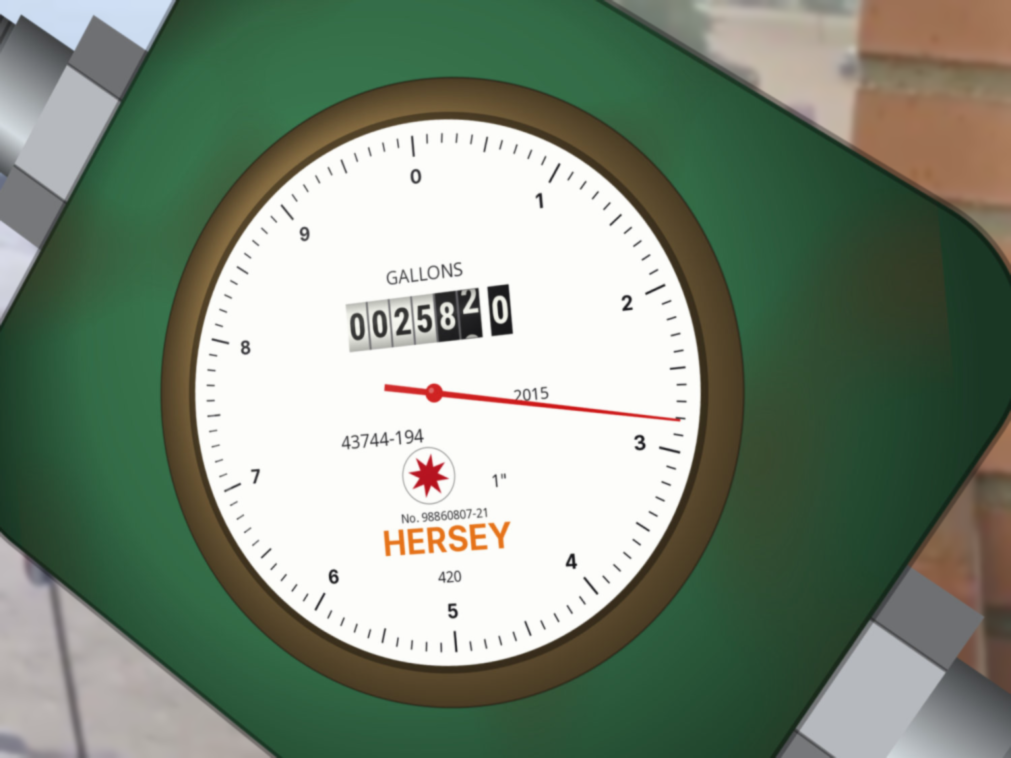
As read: 25822.8; gal
